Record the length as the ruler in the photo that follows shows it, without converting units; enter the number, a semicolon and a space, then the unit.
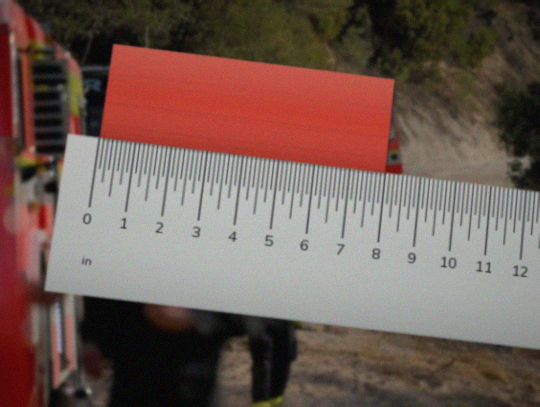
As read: 8; in
